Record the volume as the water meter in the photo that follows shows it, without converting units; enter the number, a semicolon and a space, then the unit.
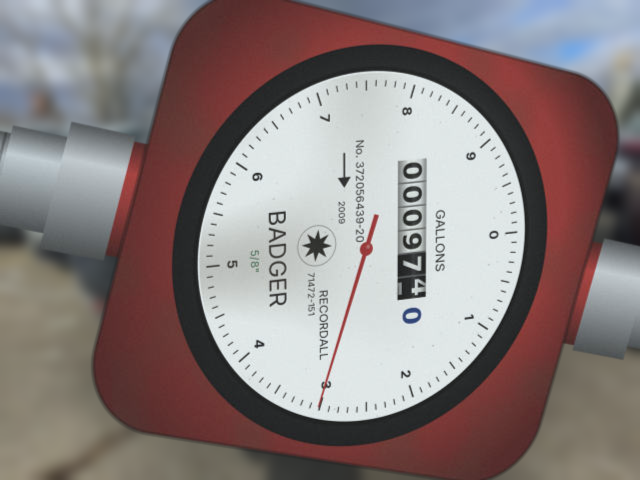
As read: 9743.0; gal
